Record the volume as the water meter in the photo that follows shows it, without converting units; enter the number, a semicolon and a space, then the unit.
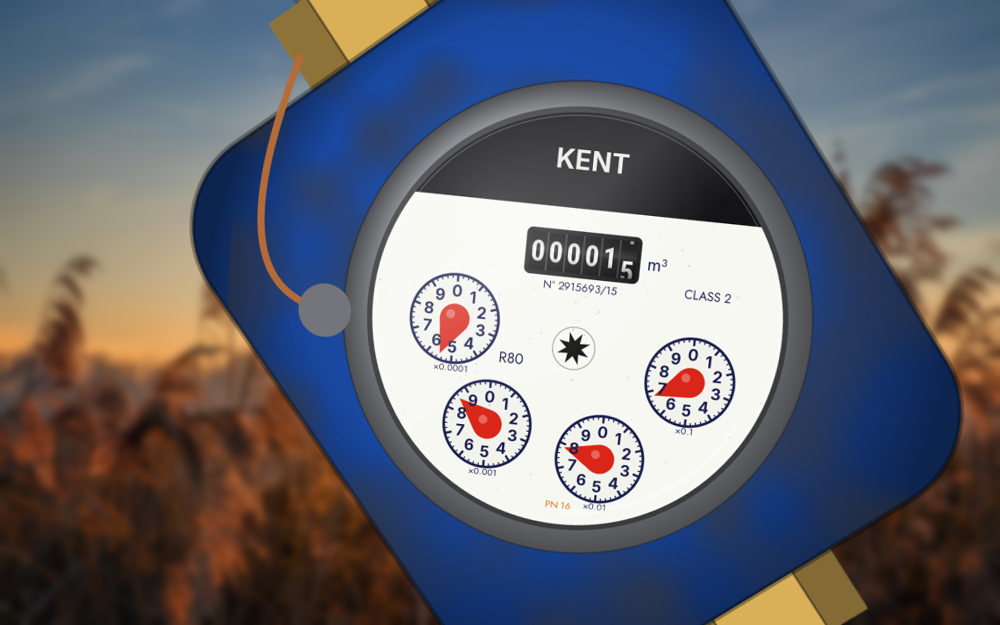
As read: 14.6785; m³
